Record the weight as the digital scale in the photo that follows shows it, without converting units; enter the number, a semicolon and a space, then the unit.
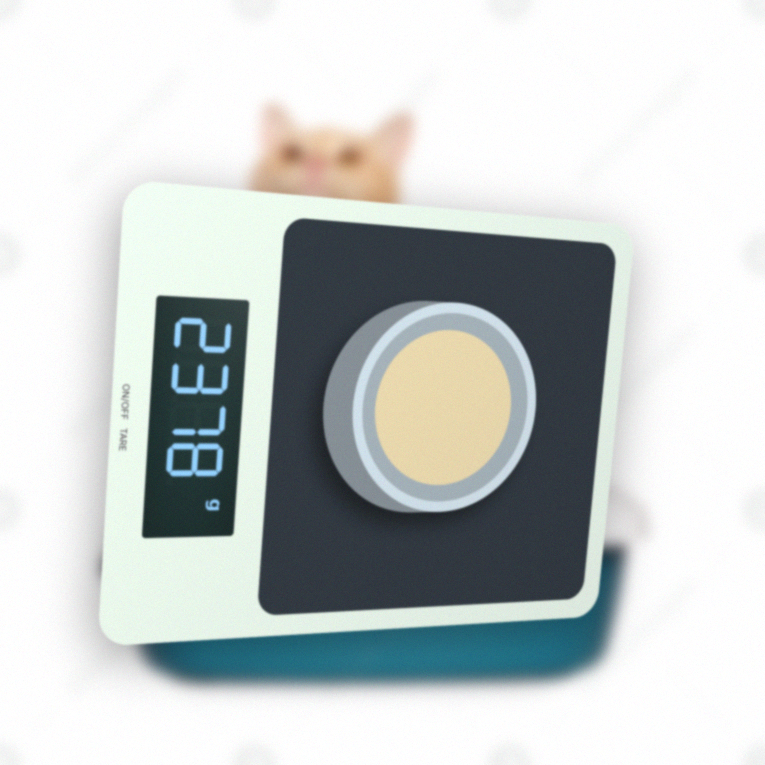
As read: 2378; g
